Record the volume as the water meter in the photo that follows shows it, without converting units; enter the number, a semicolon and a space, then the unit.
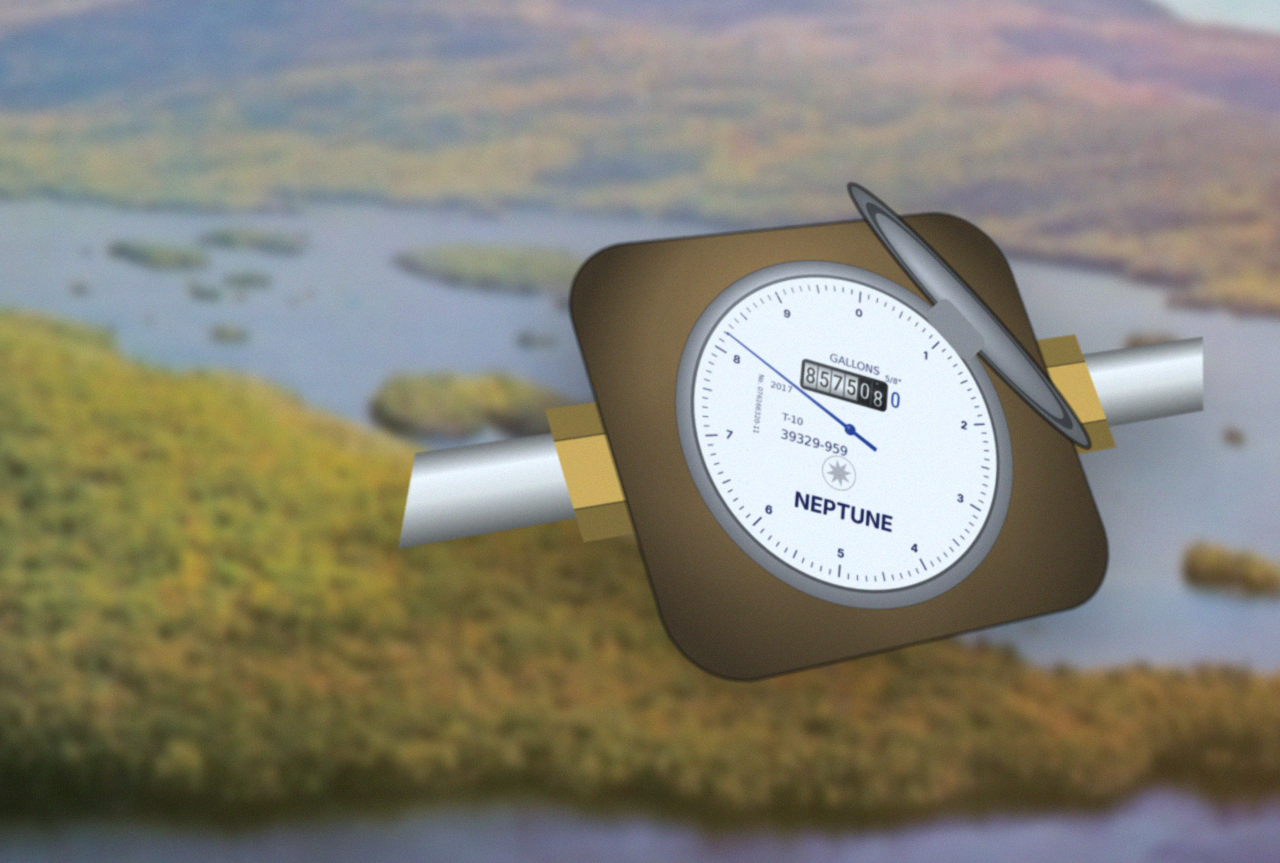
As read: 8575078.2; gal
